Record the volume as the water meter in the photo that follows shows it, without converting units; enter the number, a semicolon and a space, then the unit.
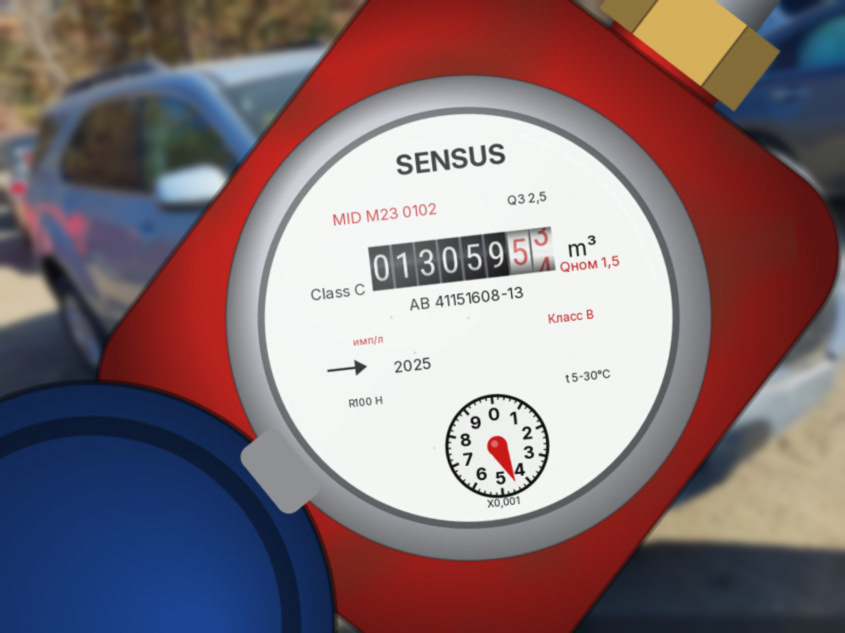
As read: 13059.534; m³
